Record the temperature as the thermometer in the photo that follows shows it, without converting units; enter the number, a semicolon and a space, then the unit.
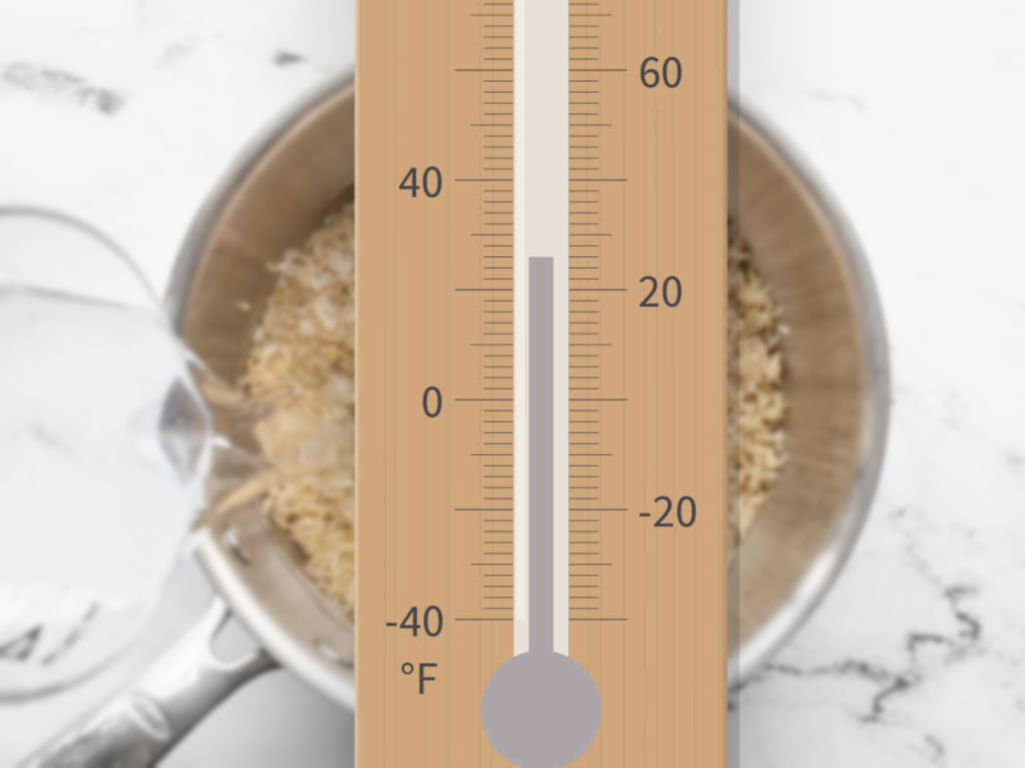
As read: 26; °F
